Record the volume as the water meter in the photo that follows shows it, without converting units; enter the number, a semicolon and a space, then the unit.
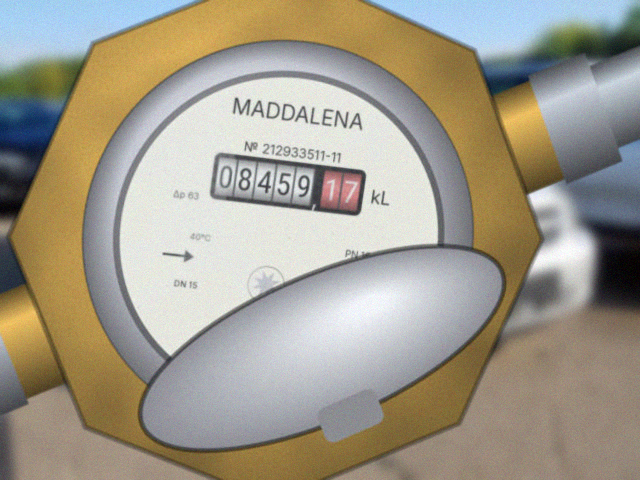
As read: 8459.17; kL
